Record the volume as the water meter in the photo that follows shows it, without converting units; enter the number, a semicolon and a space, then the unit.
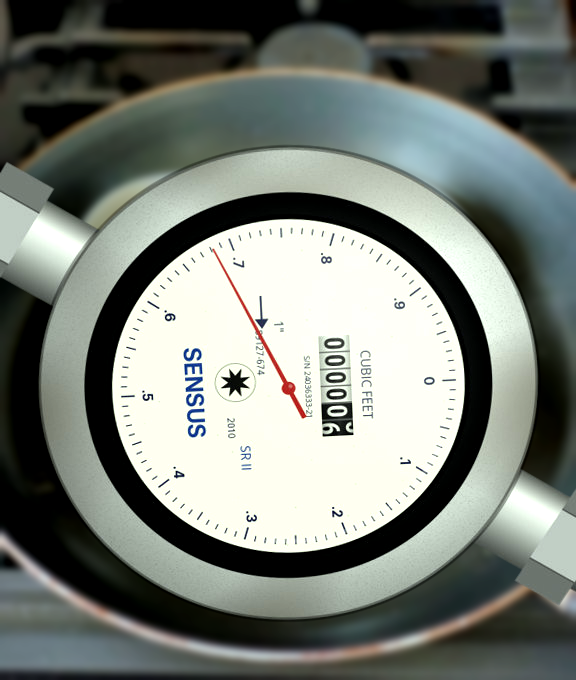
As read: 5.68; ft³
